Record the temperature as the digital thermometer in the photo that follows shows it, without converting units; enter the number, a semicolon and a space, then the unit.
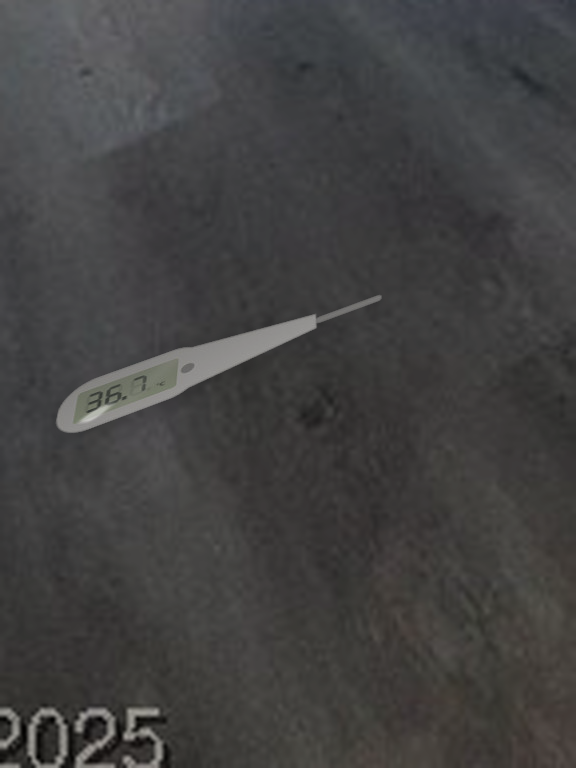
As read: 36.7; °C
